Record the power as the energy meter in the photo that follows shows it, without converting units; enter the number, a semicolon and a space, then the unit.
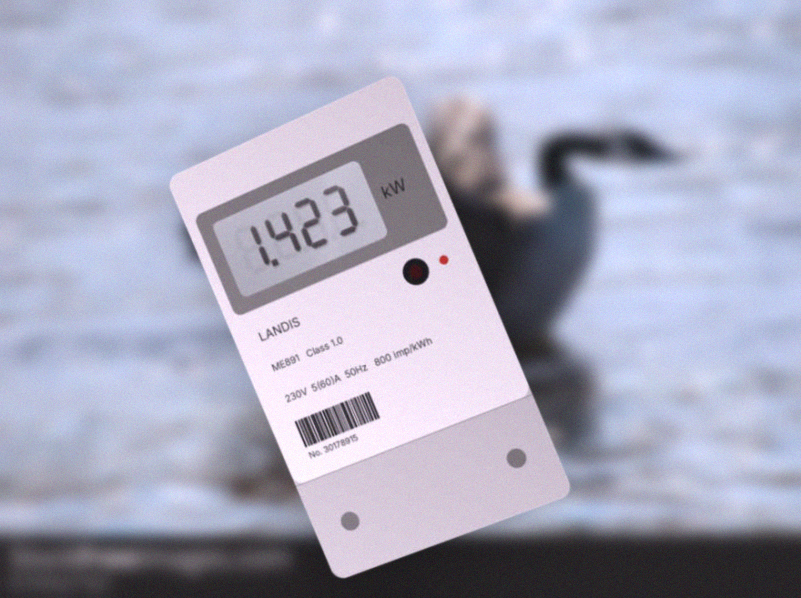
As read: 1.423; kW
